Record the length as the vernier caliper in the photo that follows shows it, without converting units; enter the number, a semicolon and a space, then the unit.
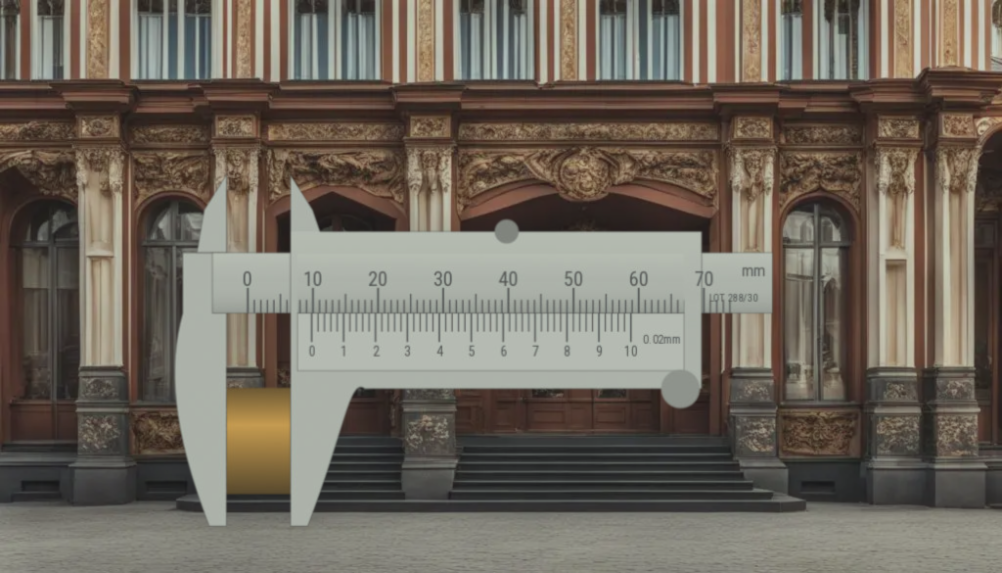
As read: 9.8; mm
